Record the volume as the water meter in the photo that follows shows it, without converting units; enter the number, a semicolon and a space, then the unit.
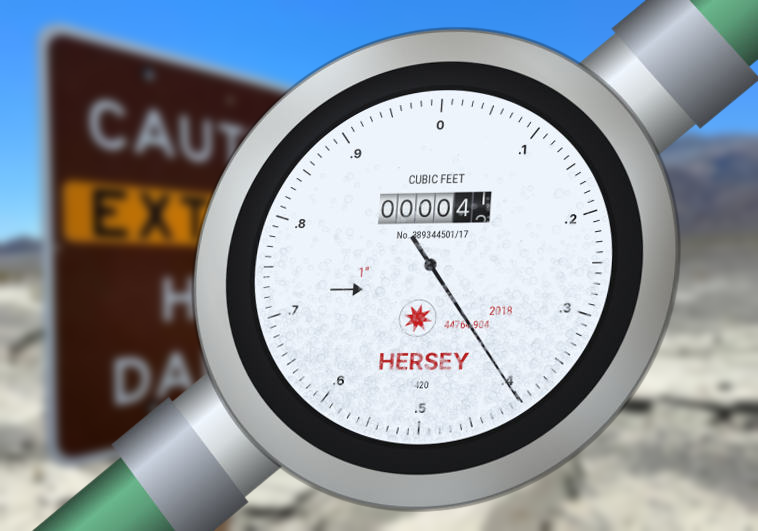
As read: 41.40; ft³
